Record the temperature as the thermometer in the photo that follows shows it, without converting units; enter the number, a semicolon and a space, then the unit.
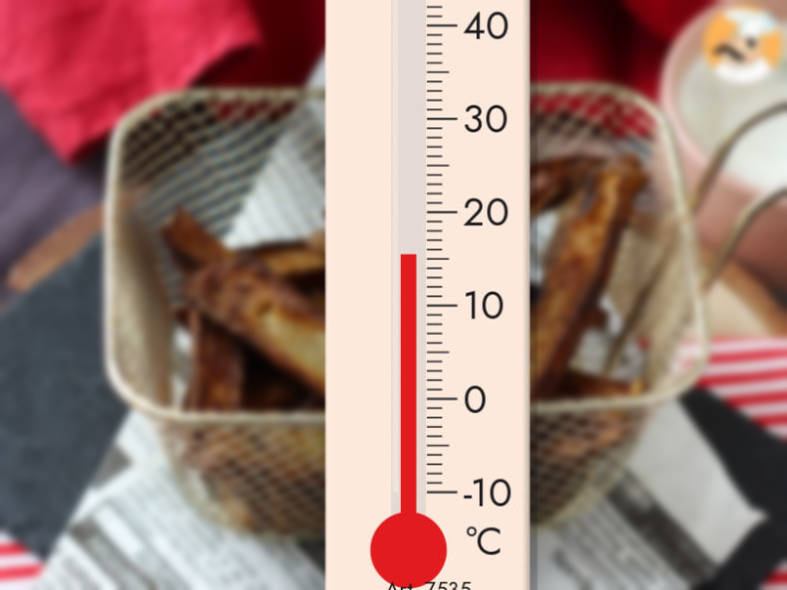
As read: 15.5; °C
